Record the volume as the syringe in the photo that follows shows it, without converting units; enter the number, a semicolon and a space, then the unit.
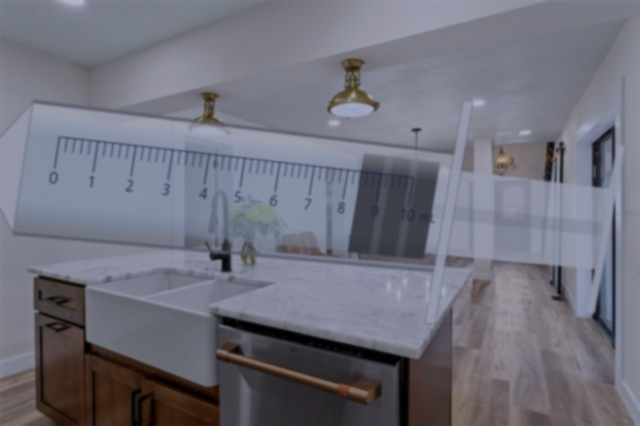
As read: 8.4; mL
